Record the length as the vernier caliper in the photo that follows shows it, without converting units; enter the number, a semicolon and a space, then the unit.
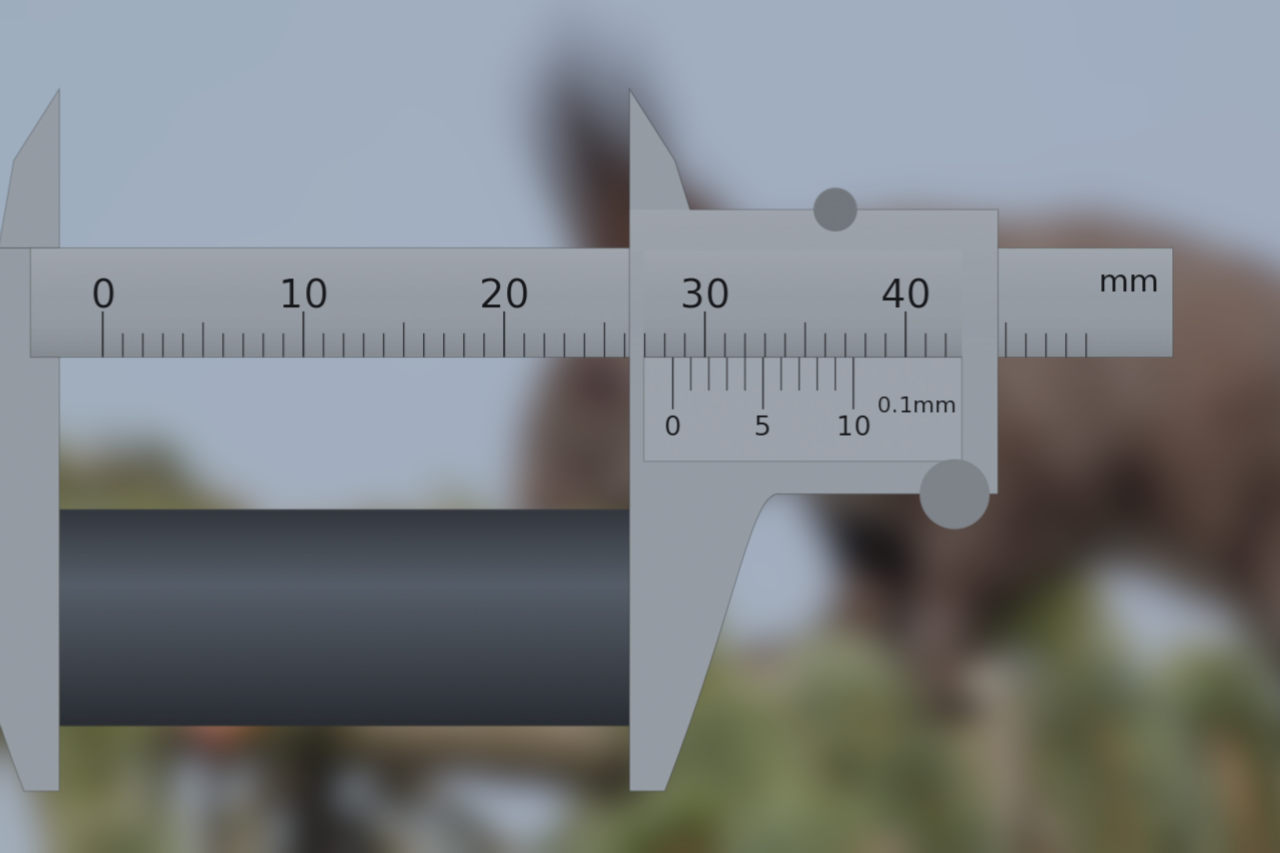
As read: 28.4; mm
